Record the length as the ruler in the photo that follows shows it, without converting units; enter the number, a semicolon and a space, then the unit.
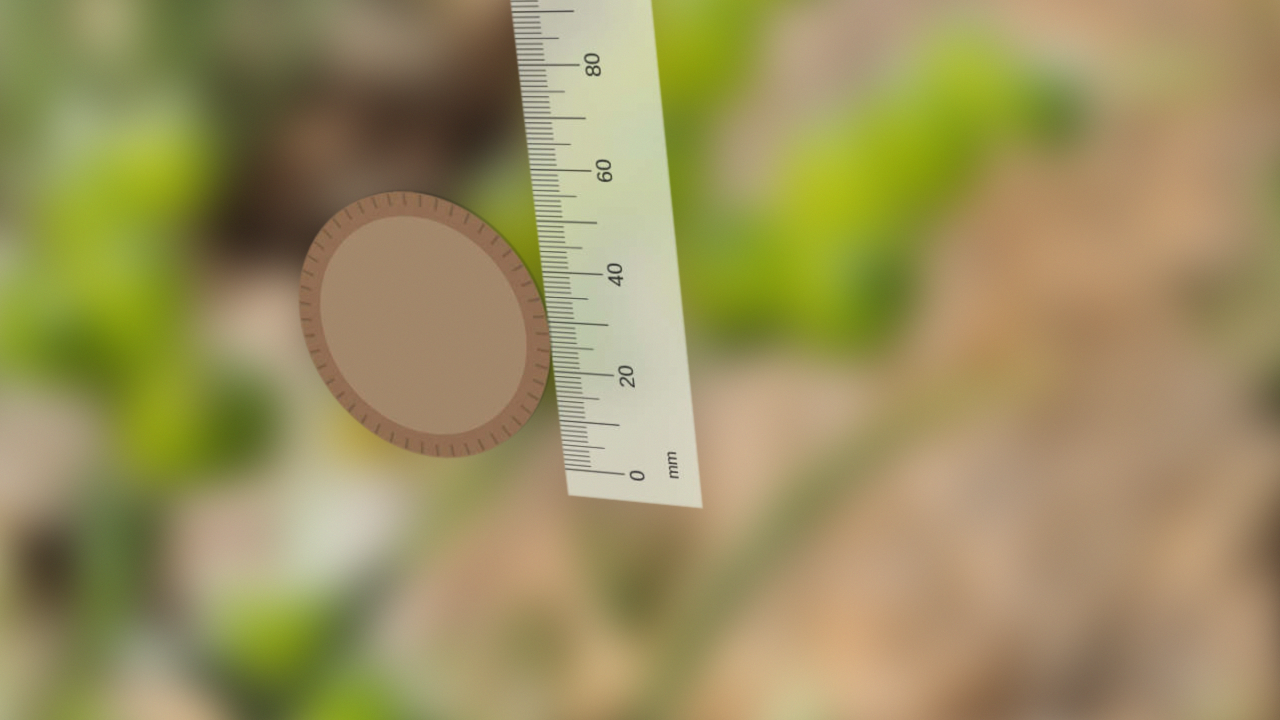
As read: 55; mm
